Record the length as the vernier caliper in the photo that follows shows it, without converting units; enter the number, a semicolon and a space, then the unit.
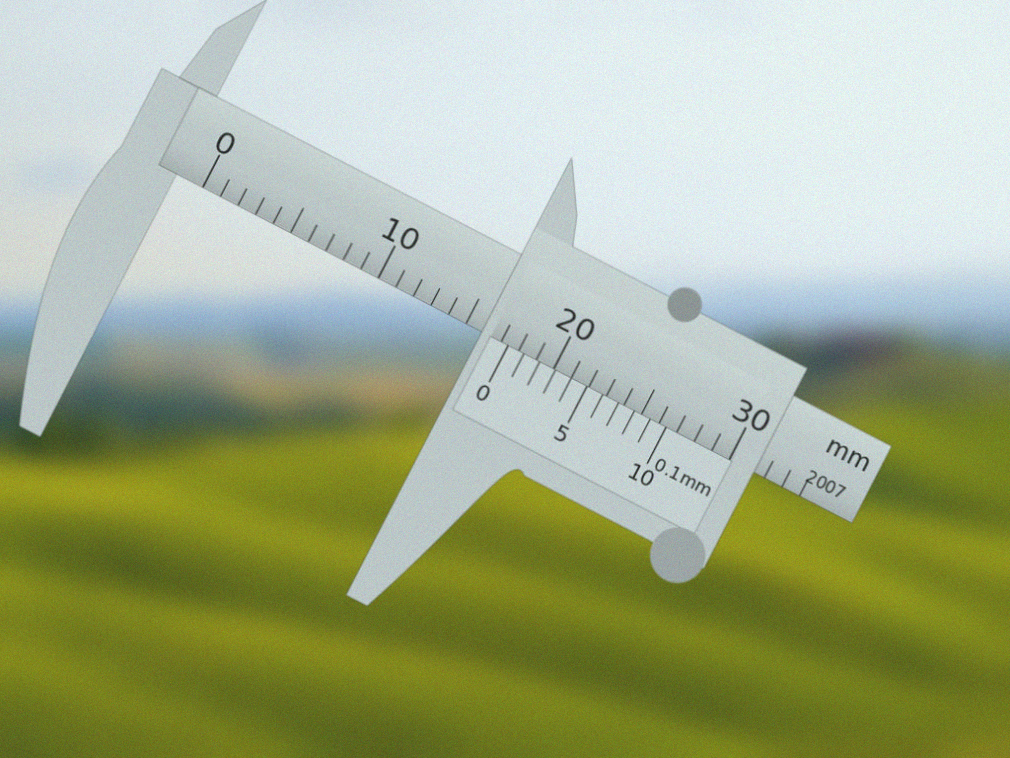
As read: 17.4; mm
